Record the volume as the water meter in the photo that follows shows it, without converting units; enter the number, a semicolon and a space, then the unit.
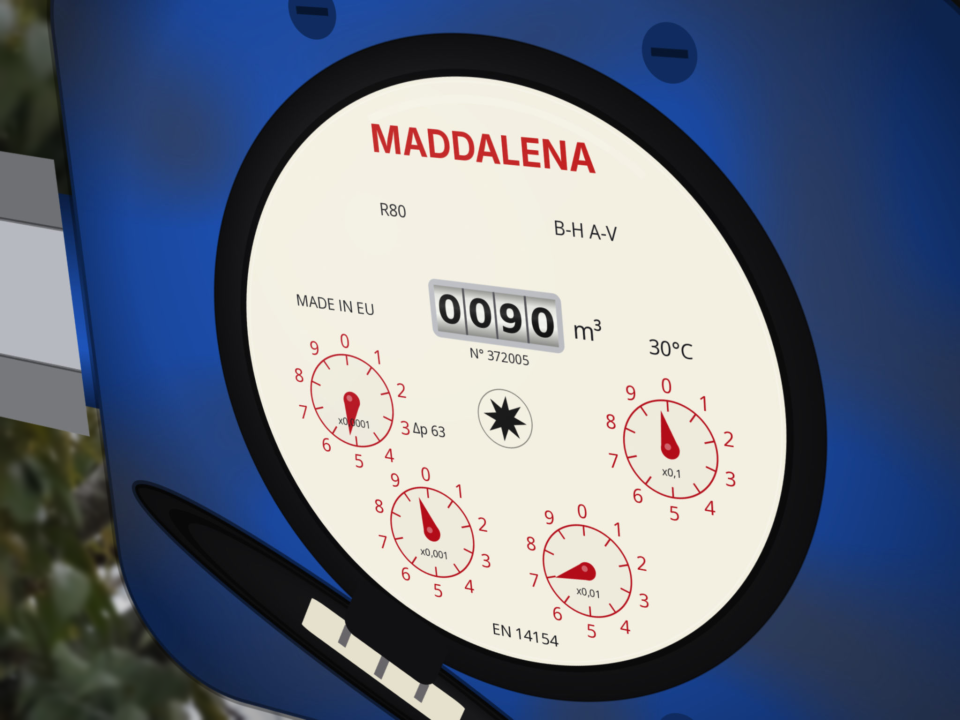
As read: 89.9695; m³
